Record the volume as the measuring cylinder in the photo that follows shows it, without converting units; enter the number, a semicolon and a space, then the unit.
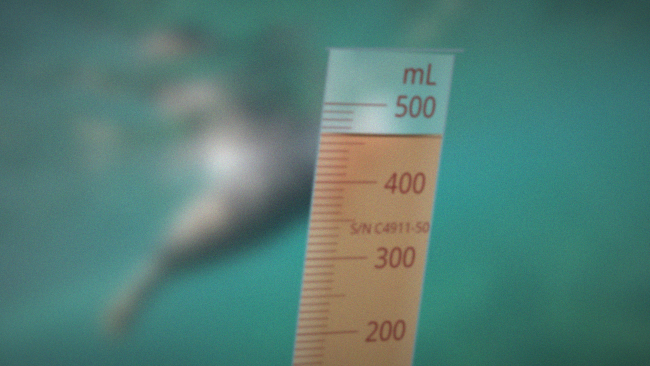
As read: 460; mL
